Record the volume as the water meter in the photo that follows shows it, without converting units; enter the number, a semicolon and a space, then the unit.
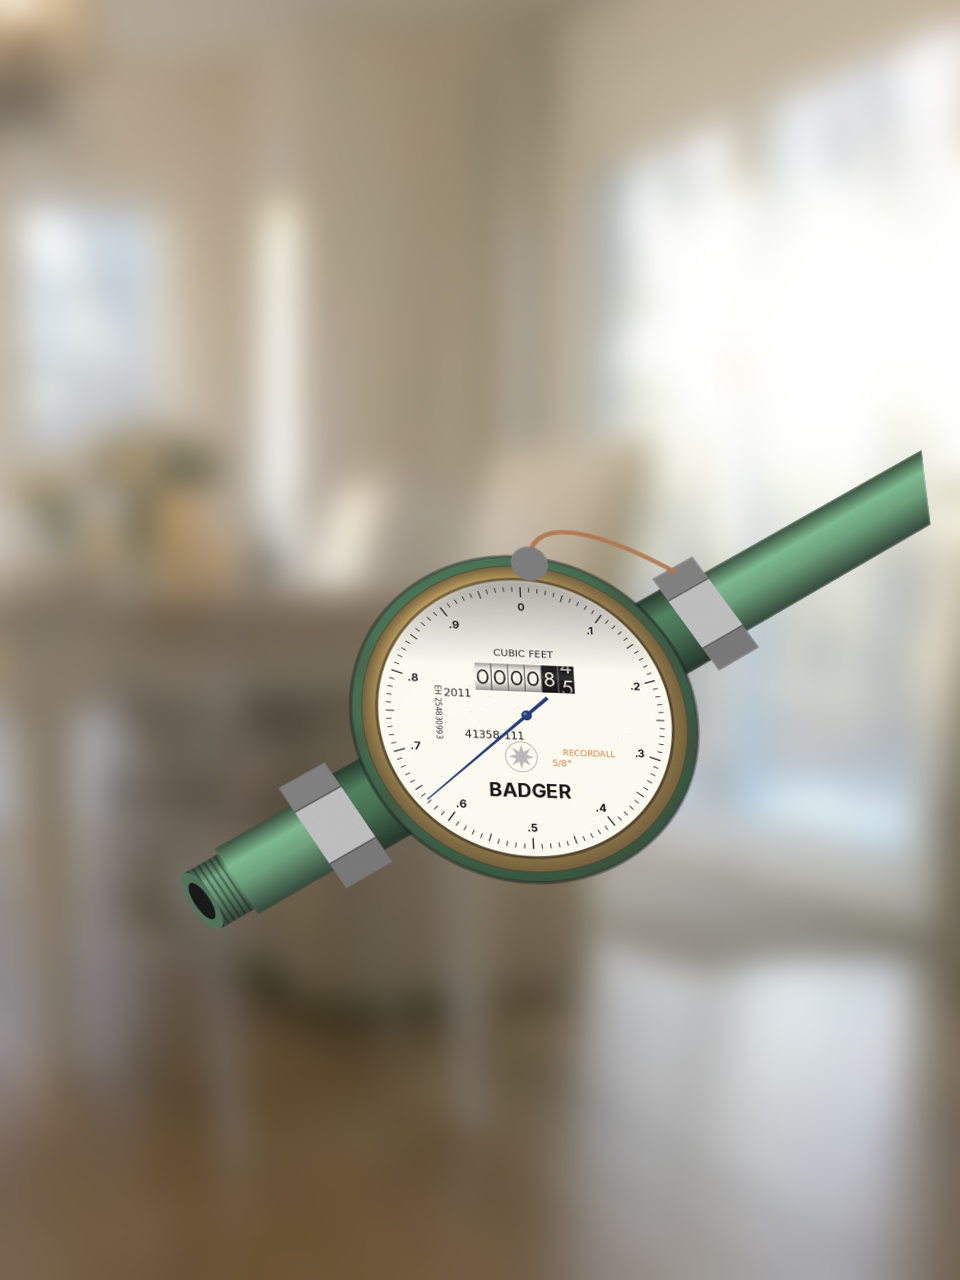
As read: 84.63; ft³
